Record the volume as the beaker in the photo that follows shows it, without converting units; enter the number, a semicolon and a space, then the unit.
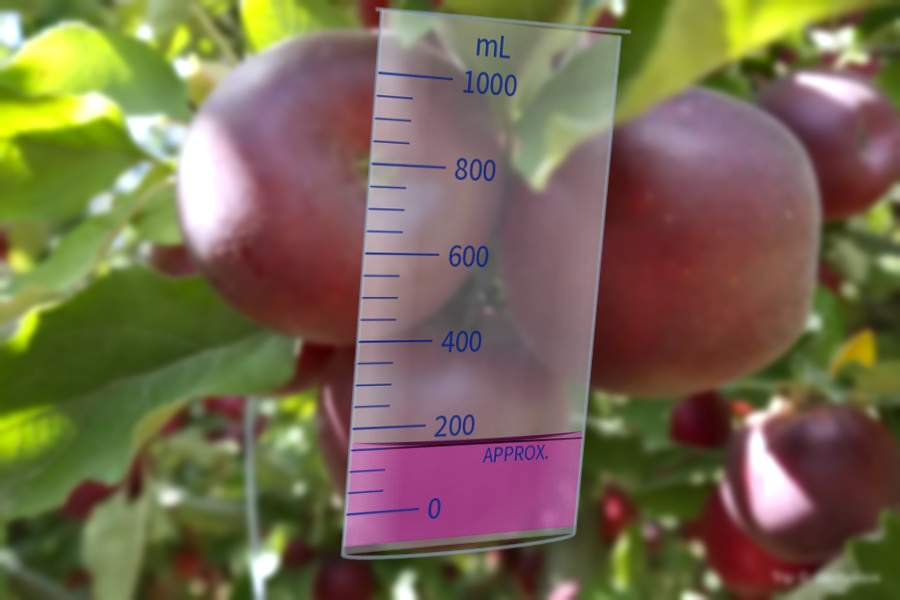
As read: 150; mL
